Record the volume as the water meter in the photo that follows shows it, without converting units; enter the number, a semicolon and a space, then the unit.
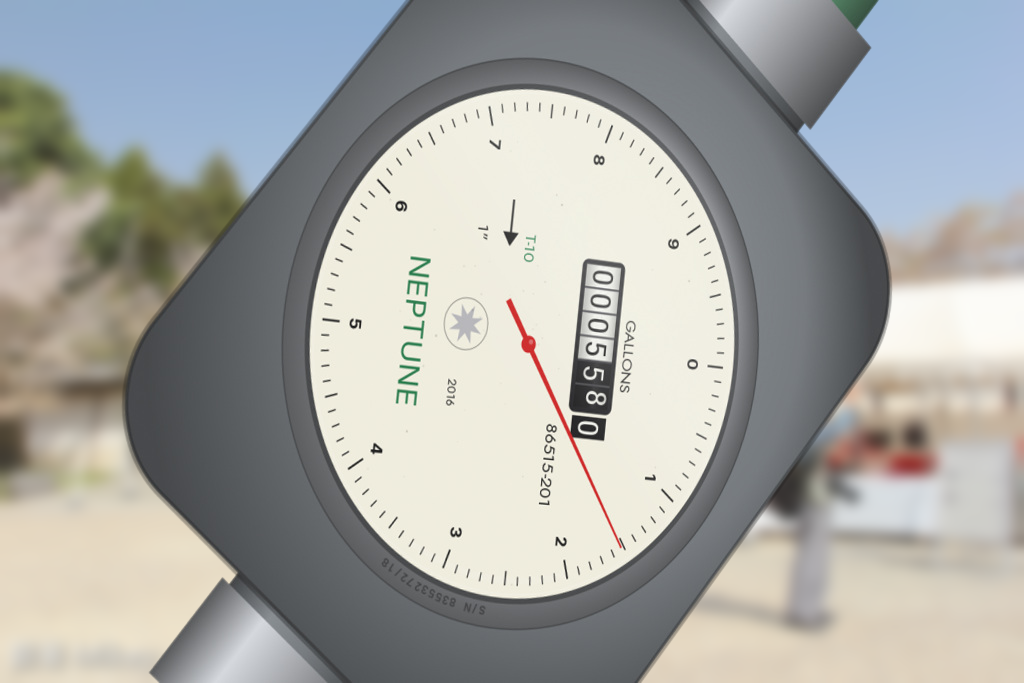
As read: 5581.5; gal
